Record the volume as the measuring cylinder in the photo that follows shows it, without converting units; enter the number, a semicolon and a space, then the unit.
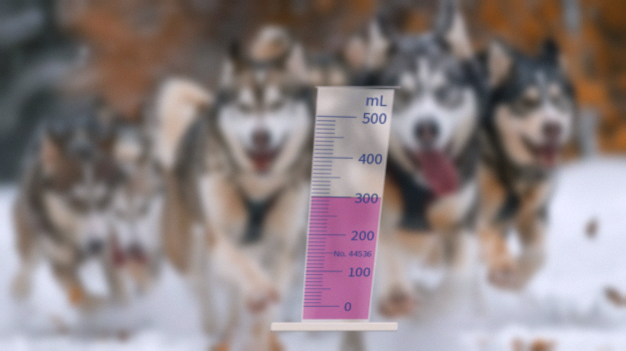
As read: 300; mL
